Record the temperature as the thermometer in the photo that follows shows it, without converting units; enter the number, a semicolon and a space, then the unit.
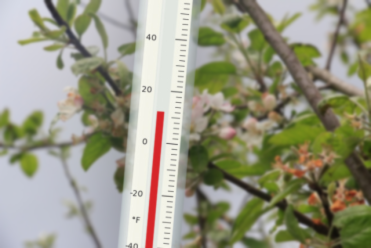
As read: 12; °F
